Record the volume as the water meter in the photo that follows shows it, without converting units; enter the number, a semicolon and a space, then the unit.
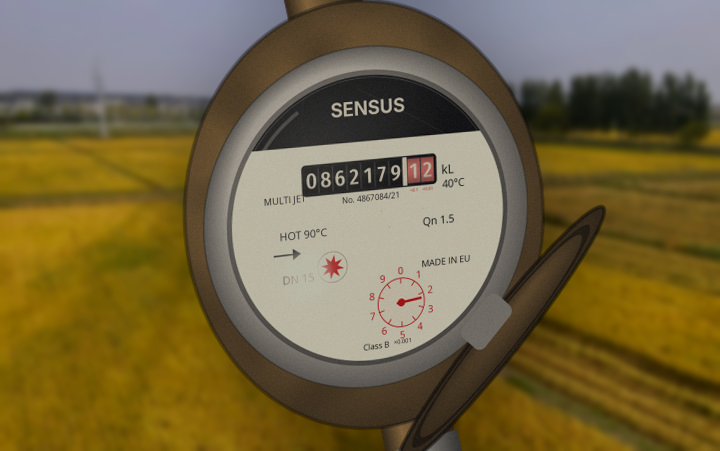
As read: 862179.122; kL
